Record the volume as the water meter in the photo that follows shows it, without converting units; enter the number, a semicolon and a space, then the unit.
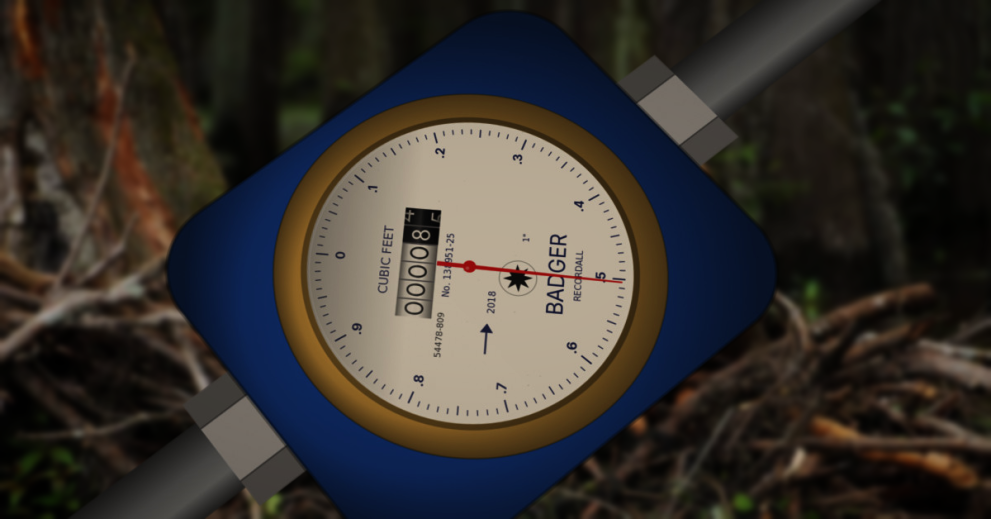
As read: 84.50; ft³
